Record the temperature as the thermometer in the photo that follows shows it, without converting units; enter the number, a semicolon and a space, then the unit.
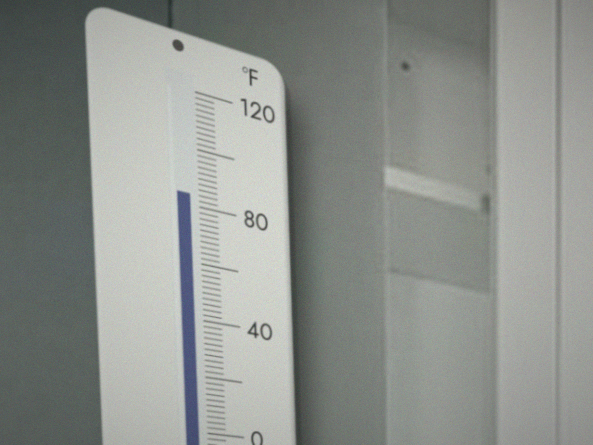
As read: 84; °F
